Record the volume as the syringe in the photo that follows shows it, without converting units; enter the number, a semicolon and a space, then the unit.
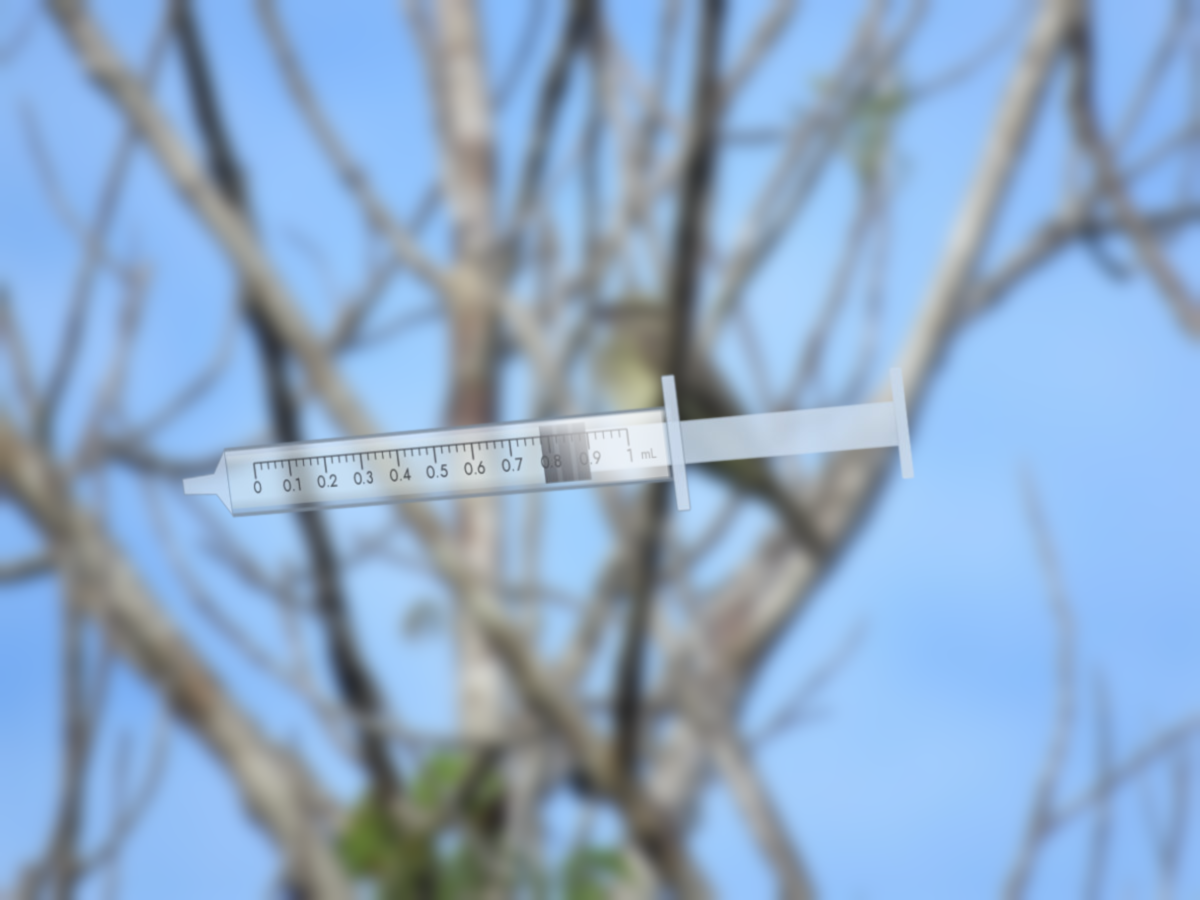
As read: 0.78; mL
